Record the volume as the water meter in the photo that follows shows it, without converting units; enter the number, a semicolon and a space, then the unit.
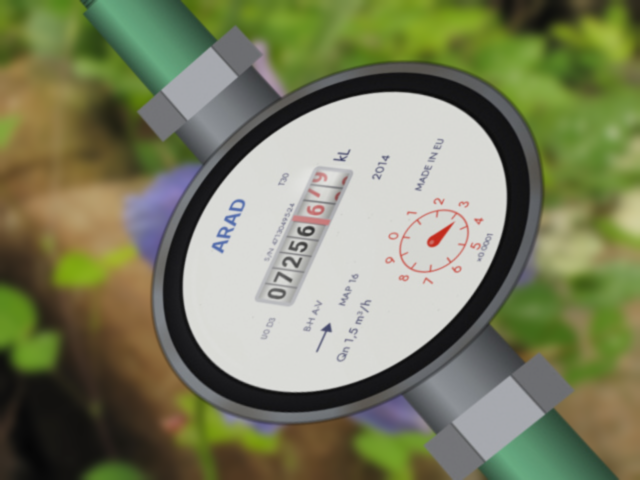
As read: 7256.6793; kL
